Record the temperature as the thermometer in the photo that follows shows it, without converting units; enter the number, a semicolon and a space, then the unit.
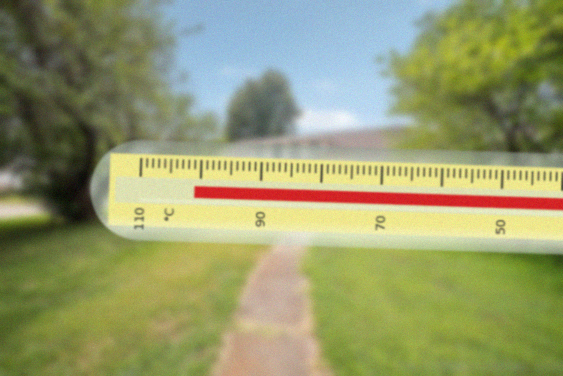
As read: 101; °C
